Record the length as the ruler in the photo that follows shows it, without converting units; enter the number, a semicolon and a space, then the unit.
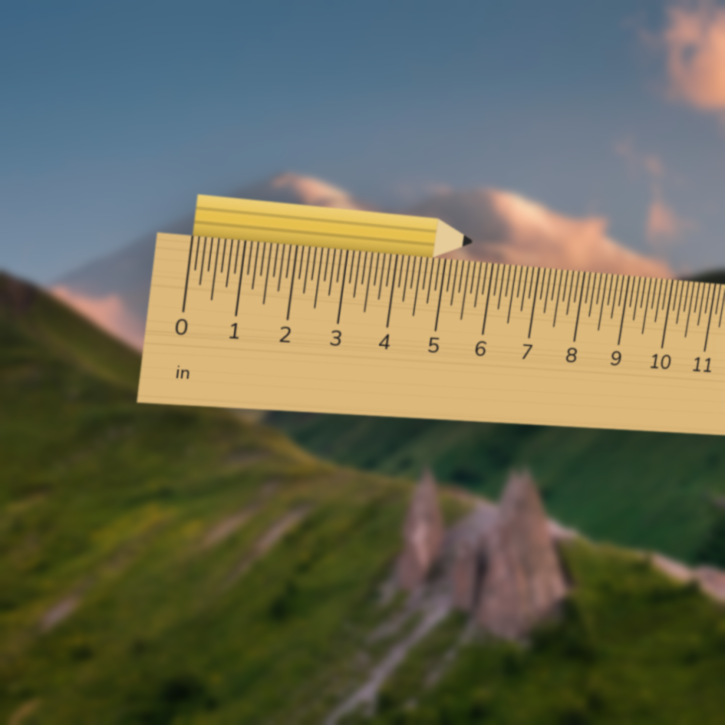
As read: 5.5; in
